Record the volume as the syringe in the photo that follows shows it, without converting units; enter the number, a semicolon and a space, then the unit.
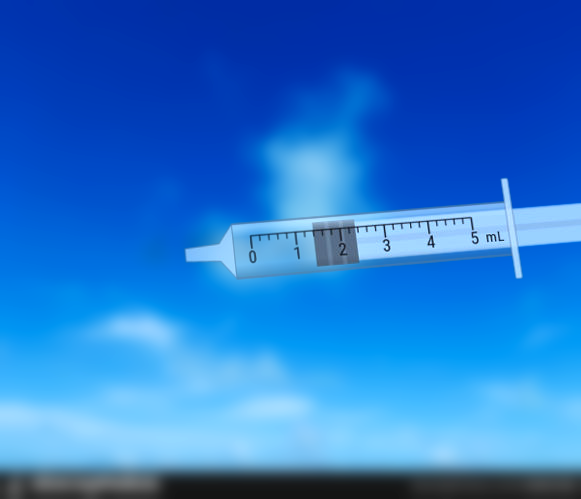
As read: 1.4; mL
